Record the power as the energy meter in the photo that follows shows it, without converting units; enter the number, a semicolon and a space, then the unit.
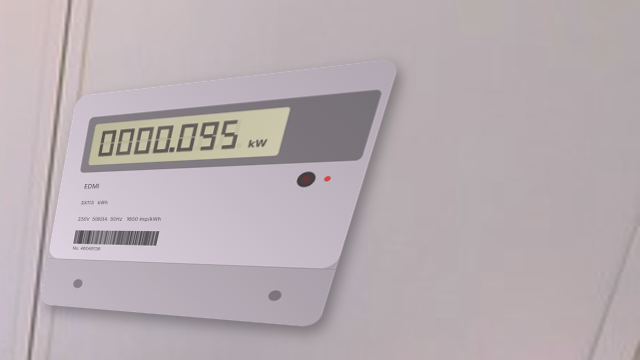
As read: 0.095; kW
